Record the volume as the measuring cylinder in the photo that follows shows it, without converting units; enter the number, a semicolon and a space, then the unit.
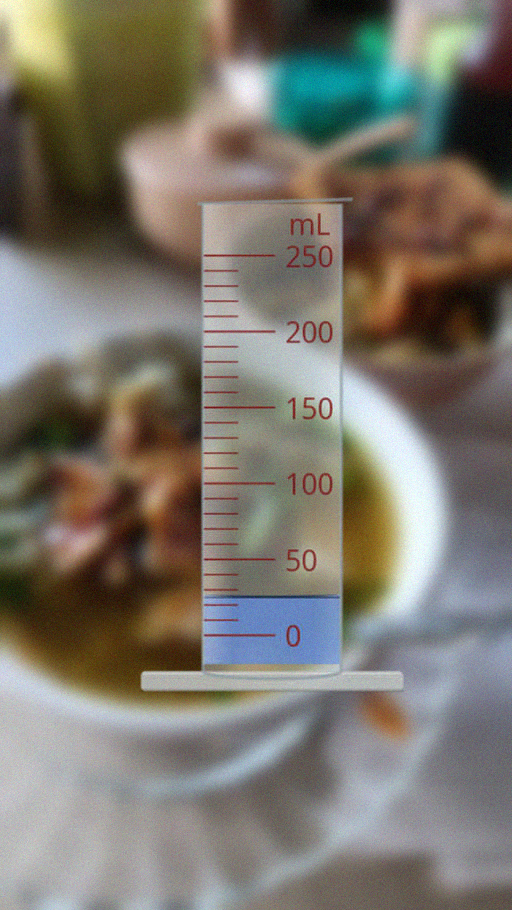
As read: 25; mL
